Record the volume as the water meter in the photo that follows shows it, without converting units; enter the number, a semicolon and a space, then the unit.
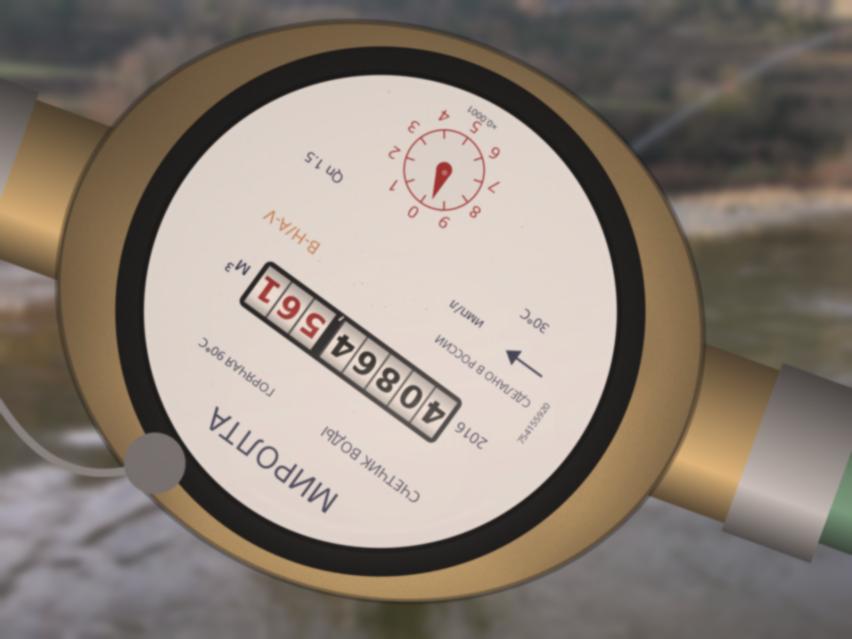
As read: 40864.5609; m³
